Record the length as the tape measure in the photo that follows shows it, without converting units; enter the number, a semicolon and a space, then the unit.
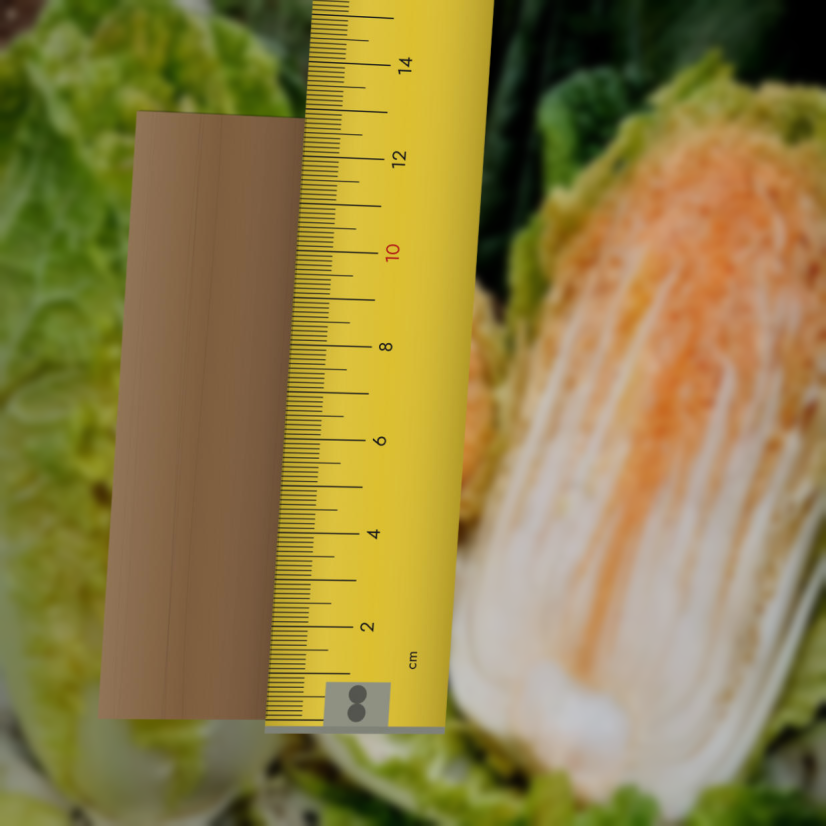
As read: 12.8; cm
